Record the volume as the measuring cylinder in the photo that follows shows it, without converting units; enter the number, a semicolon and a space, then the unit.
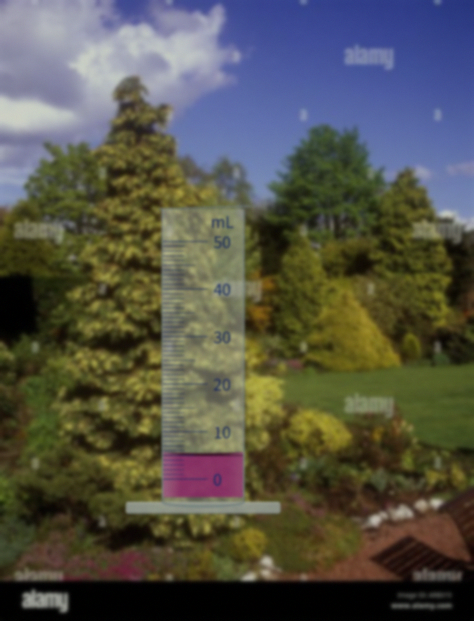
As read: 5; mL
